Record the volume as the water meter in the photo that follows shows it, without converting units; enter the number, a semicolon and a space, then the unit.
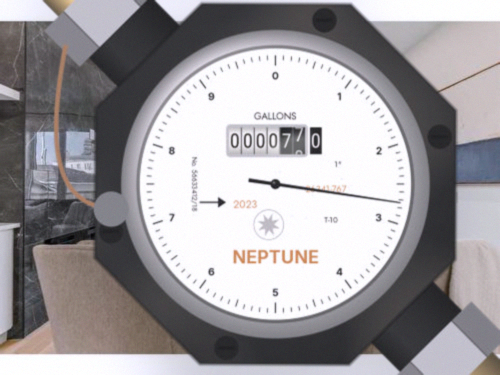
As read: 772.7; gal
